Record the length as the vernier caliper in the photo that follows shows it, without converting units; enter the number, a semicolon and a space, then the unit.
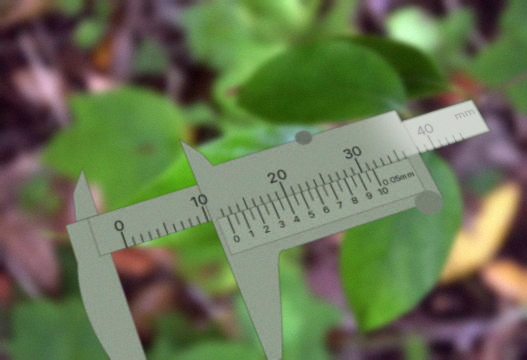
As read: 12.4; mm
